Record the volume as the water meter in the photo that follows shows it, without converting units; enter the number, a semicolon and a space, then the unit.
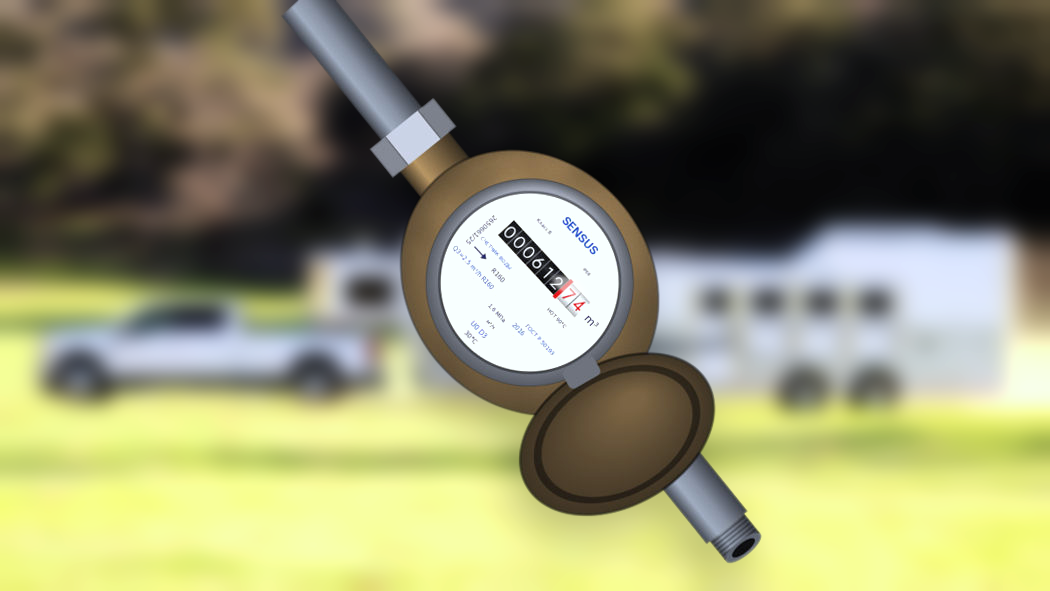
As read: 612.74; m³
